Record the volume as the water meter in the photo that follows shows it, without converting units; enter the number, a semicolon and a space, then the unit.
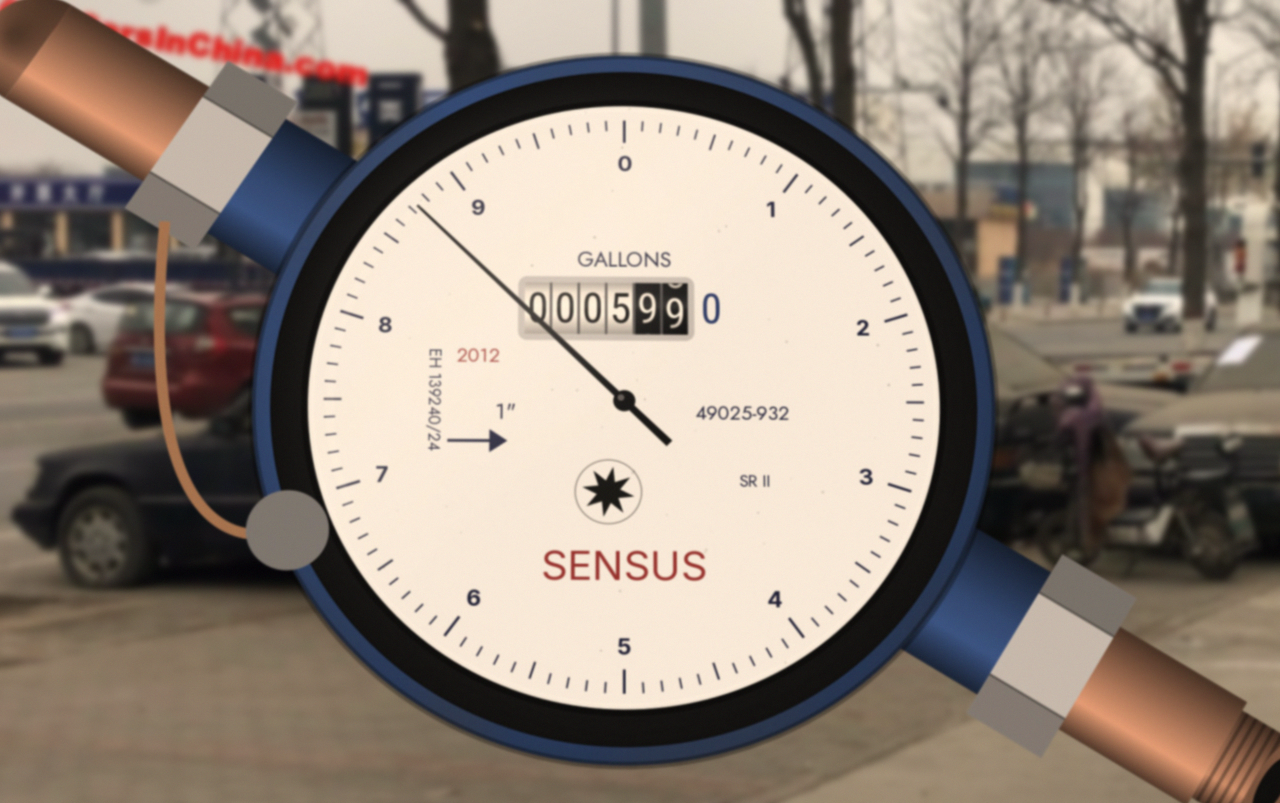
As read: 5988.7; gal
